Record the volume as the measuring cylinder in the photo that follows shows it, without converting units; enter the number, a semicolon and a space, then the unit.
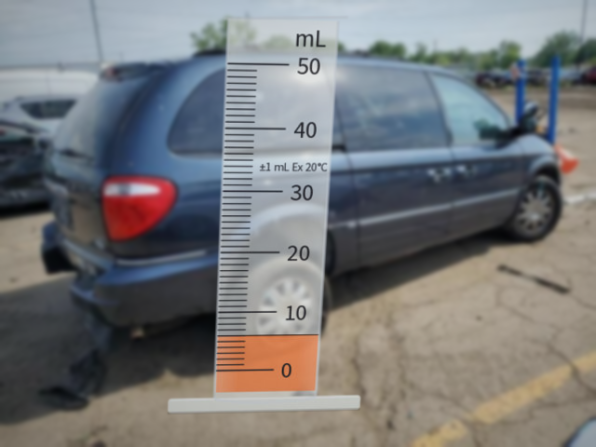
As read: 6; mL
